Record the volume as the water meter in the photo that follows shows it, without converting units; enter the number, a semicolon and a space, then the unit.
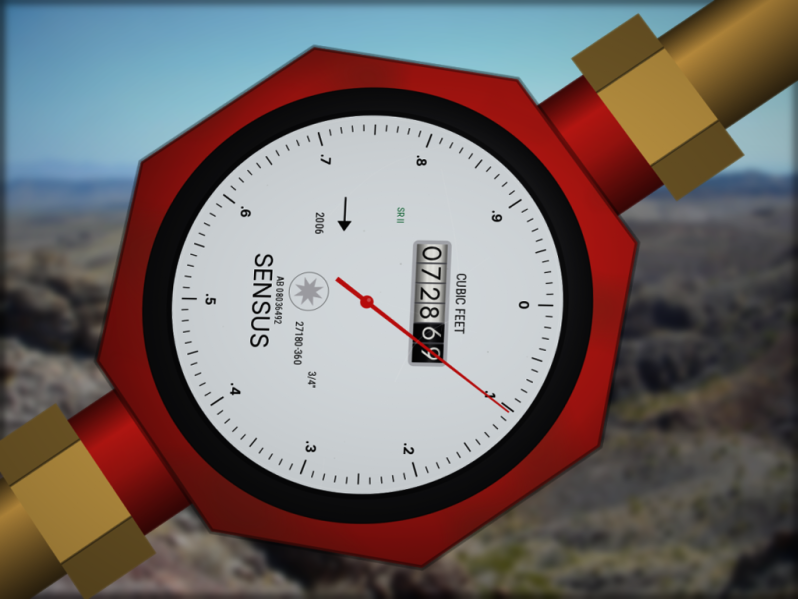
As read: 72869.10; ft³
